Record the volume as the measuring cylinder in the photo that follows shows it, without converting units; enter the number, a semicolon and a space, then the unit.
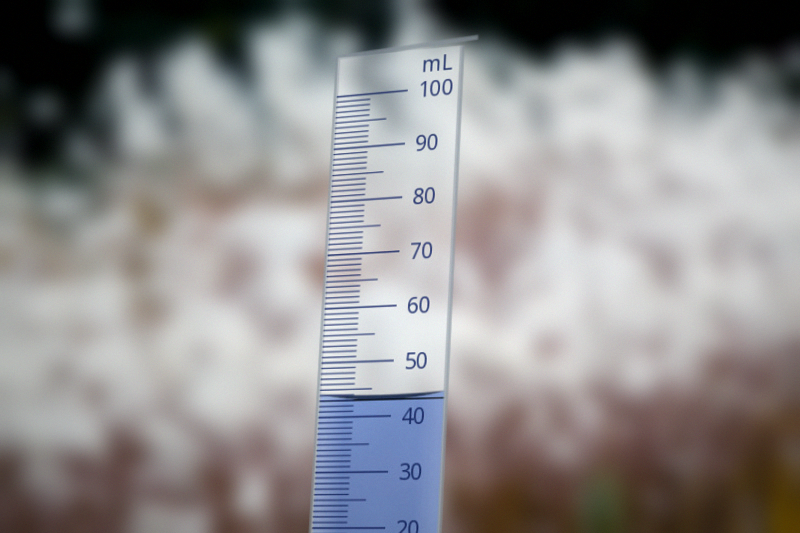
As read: 43; mL
